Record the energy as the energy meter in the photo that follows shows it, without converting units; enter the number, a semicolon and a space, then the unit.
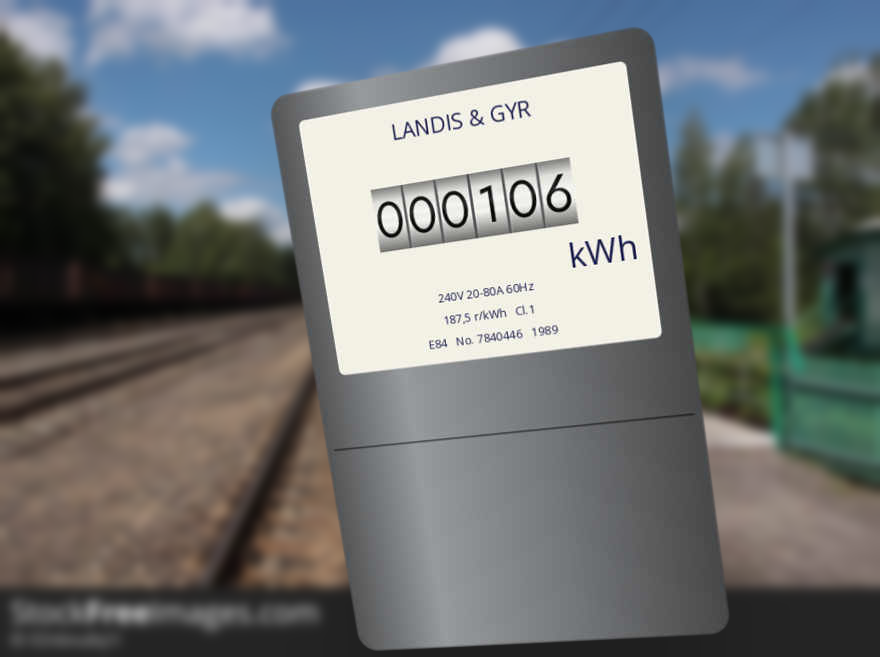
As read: 106; kWh
